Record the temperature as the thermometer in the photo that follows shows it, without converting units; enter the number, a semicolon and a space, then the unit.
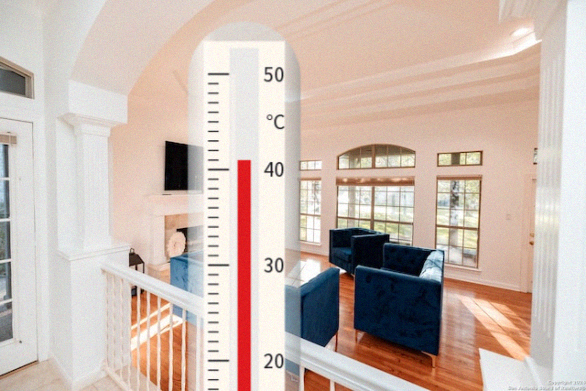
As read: 41; °C
